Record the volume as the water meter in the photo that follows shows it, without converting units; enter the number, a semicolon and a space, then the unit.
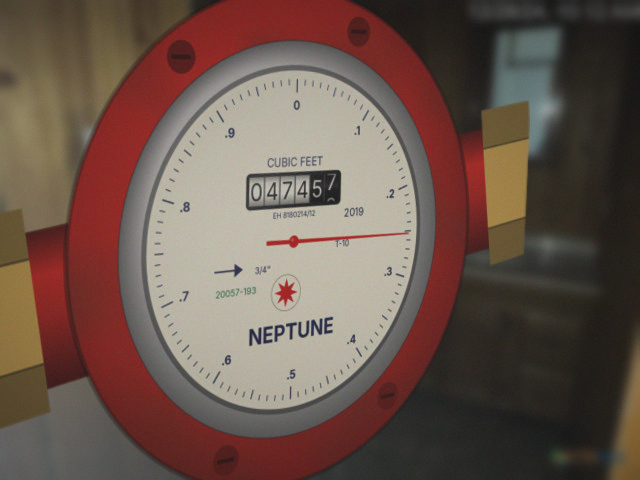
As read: 47457.25; ft³
